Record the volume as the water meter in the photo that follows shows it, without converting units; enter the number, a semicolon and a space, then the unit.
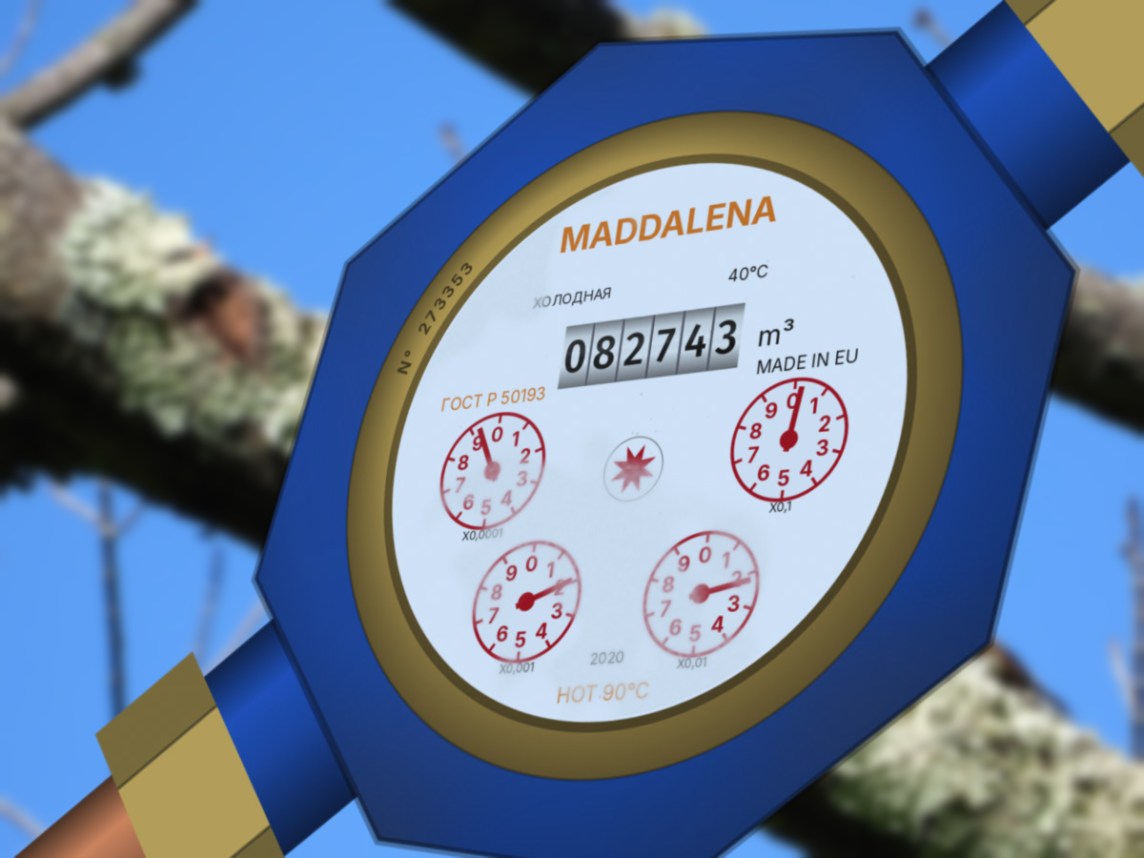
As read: 82743.0219; m³
